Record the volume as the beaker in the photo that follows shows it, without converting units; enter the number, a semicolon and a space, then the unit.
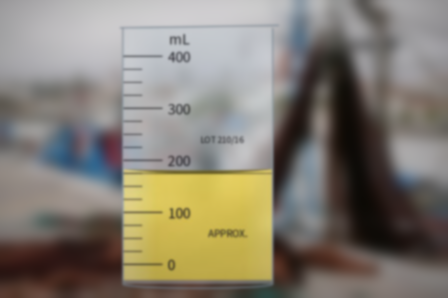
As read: 175; mL
